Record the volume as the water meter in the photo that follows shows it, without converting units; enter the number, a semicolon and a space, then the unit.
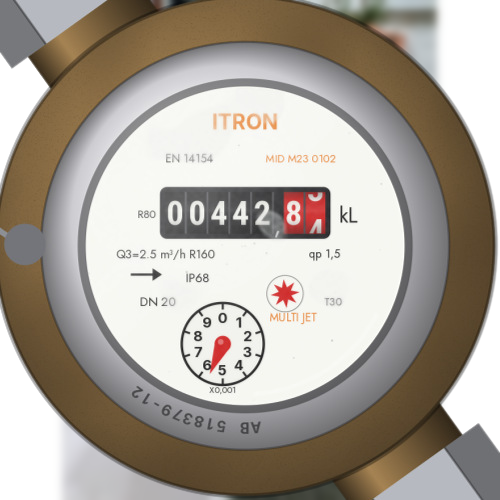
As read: 442.835; kL
